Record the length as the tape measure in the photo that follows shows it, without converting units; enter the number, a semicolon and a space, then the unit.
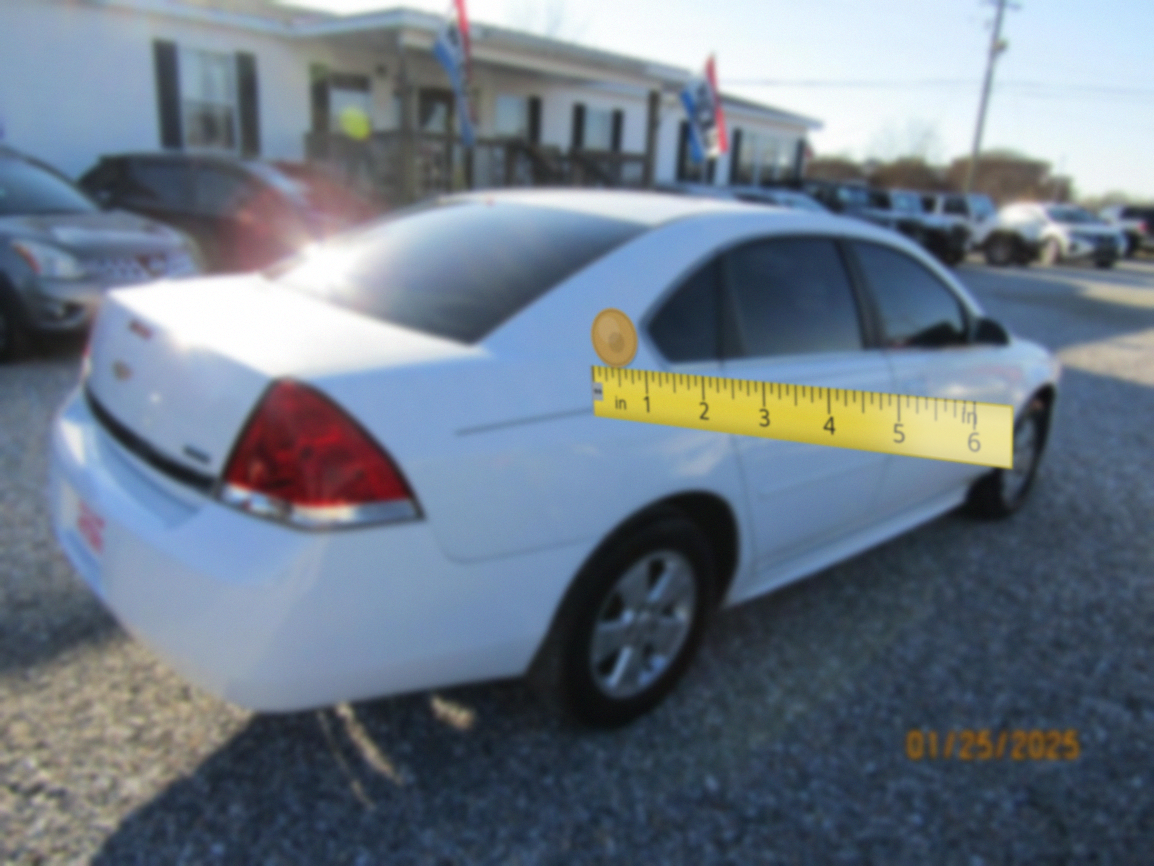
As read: 0.875; in
